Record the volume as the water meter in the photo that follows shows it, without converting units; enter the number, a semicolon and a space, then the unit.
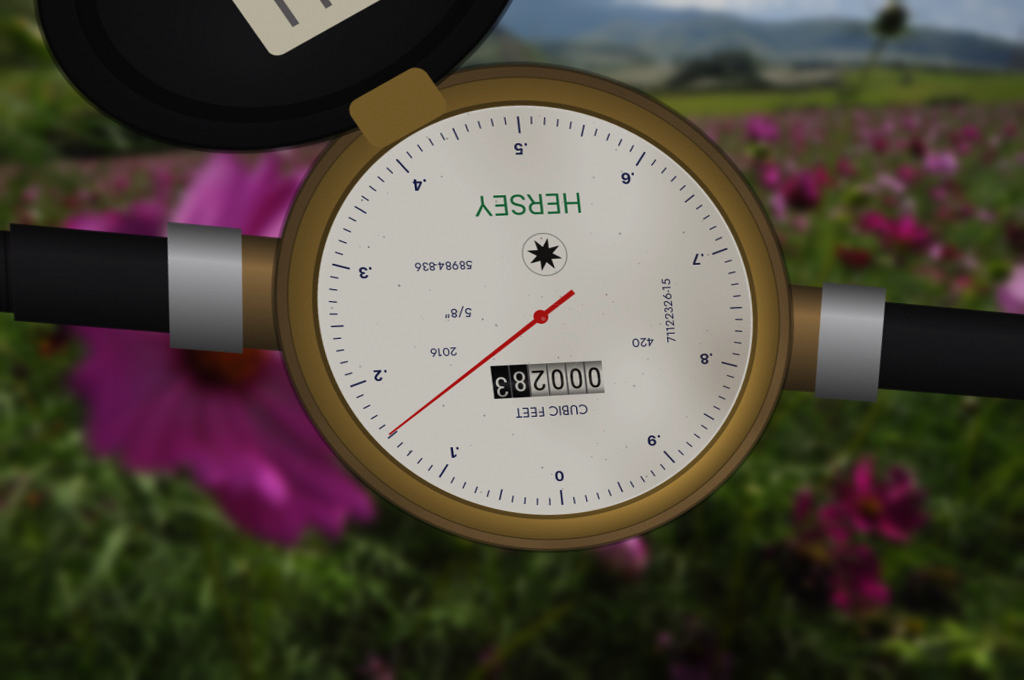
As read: 283.15; ft³
